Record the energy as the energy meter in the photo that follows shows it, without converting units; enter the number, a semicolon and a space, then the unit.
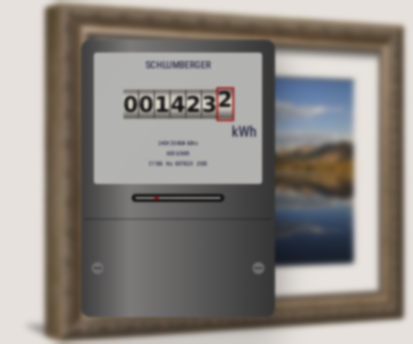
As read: 1423.2; kWh
